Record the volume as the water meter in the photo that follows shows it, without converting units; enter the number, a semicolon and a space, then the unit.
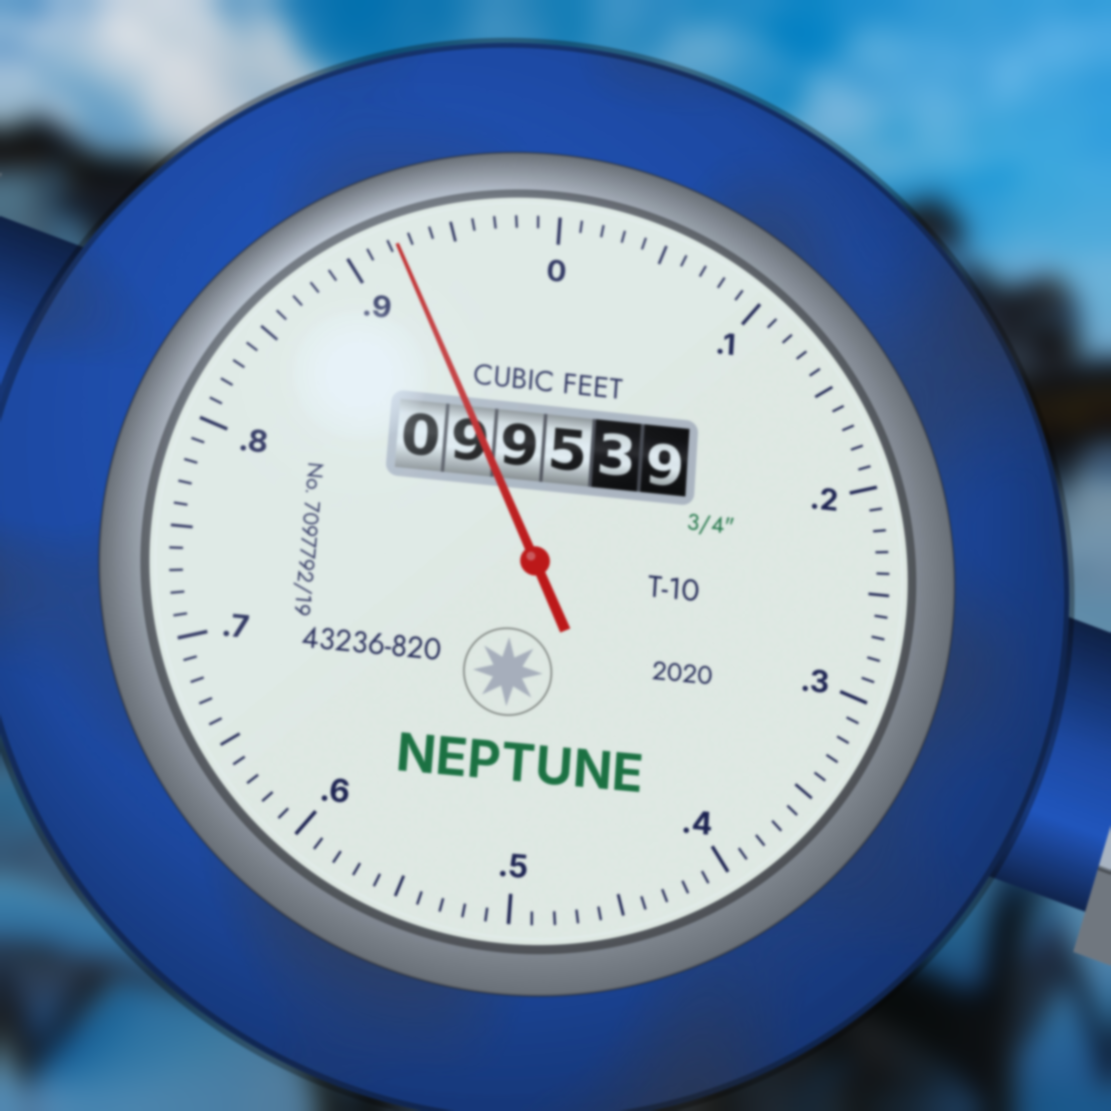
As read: 99538.92; ft³
